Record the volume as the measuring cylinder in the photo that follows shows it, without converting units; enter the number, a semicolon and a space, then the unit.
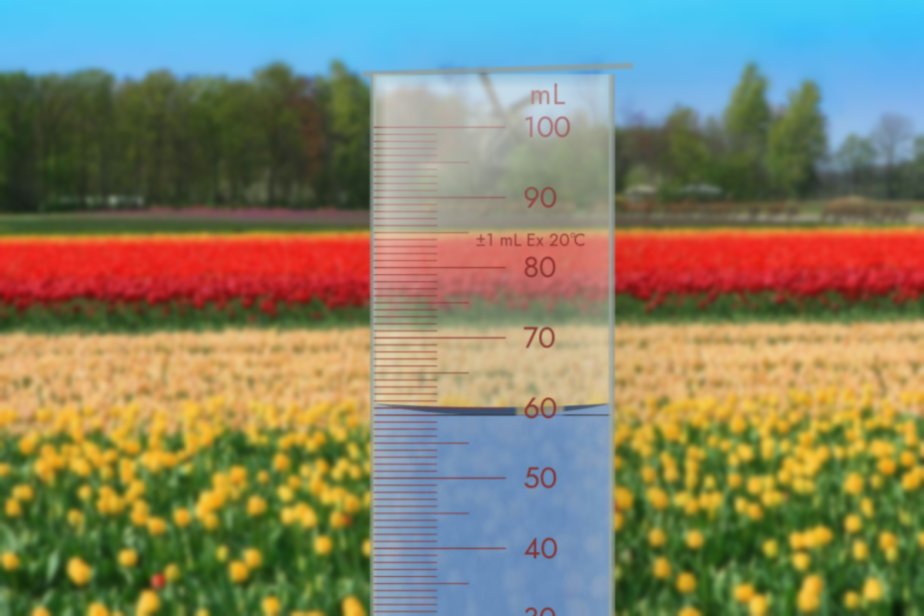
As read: 59; mL
